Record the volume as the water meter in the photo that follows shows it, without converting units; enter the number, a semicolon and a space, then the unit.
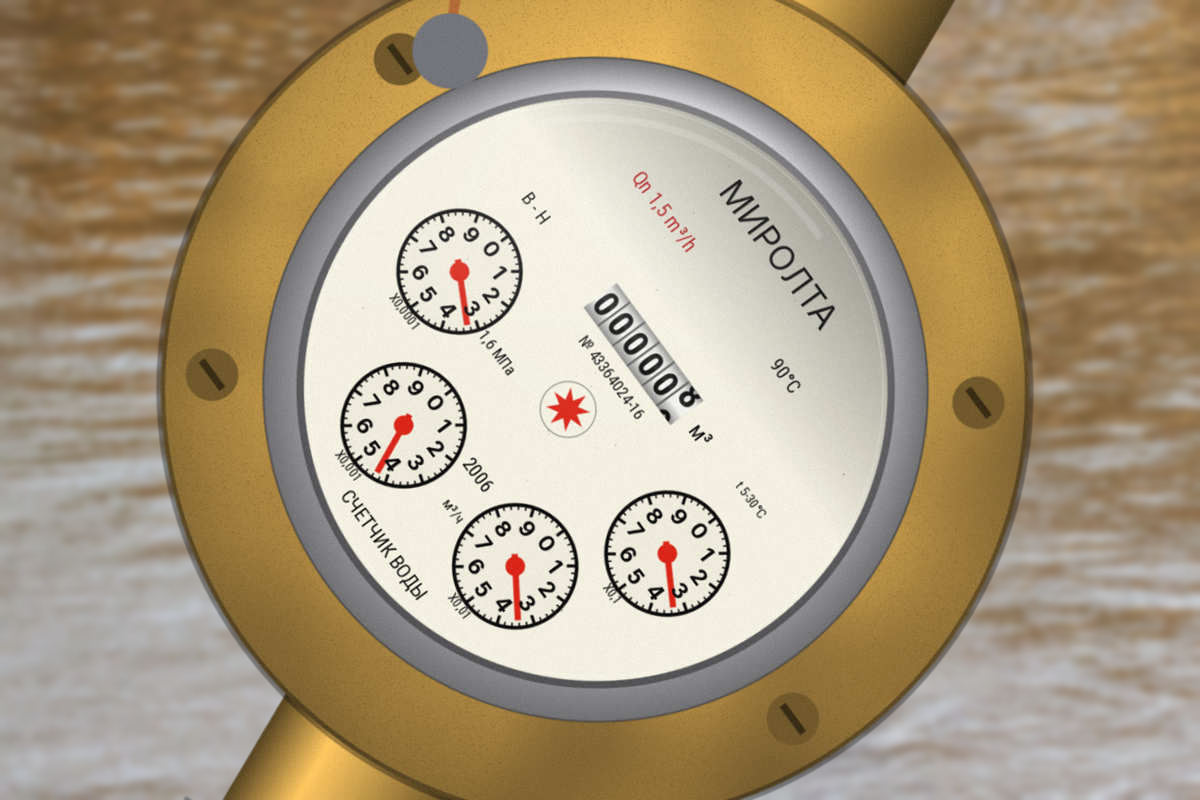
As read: 8.3343; m³
